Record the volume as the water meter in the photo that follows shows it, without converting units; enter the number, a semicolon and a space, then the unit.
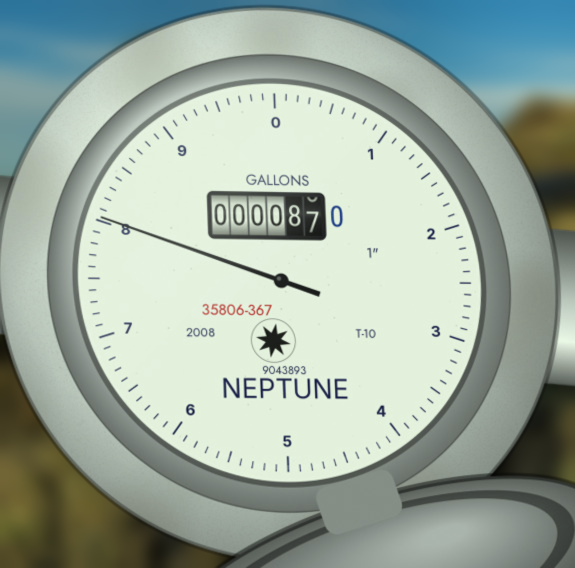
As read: 868.0; gal
